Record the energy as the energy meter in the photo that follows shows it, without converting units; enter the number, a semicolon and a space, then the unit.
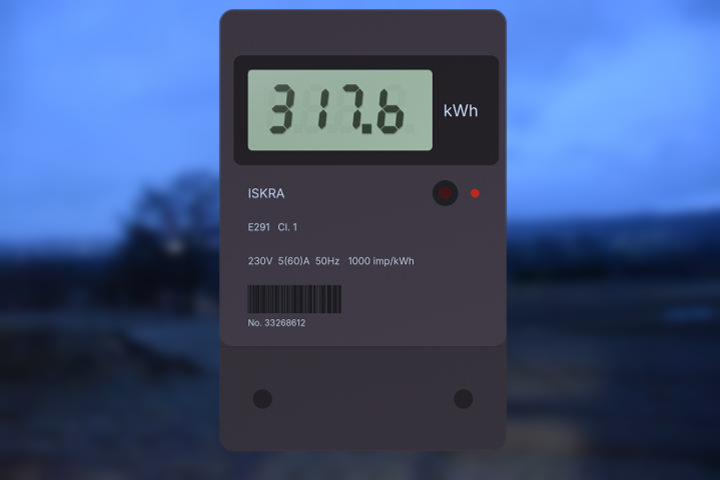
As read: 317.6; kWh
